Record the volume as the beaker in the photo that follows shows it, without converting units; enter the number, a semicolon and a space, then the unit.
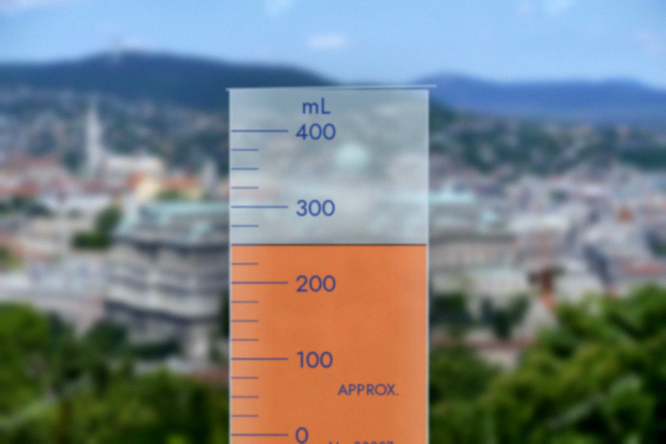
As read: 250; mL
